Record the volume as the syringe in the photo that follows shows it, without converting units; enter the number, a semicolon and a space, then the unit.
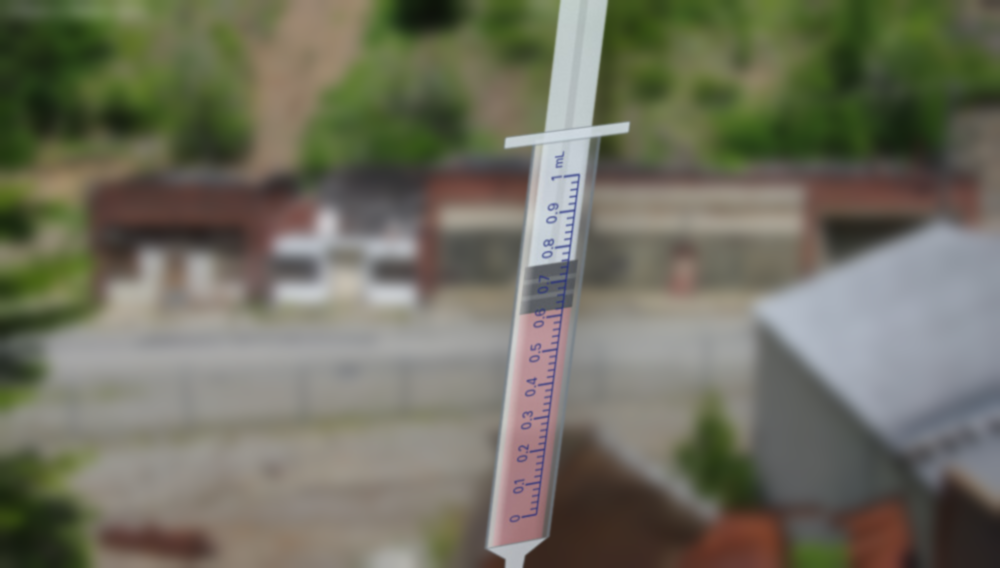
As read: 0.62; mL
